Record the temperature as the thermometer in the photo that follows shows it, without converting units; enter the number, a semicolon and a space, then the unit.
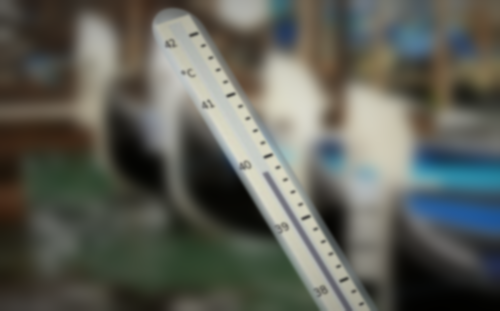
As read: 39.8; °C
